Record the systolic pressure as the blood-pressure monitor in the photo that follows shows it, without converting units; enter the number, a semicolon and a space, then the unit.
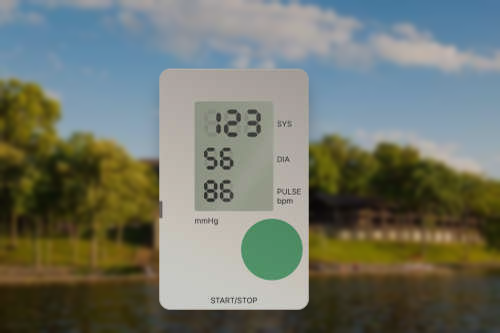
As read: 123; mmHg
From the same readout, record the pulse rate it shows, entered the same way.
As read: 86; bpm
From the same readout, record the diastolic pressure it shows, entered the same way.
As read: 56; mmHg
